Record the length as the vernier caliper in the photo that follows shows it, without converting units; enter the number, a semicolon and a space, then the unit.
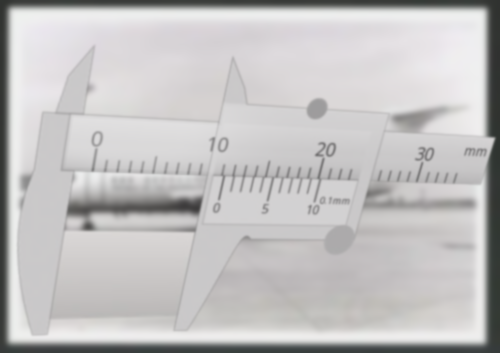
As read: 11.2; mm
